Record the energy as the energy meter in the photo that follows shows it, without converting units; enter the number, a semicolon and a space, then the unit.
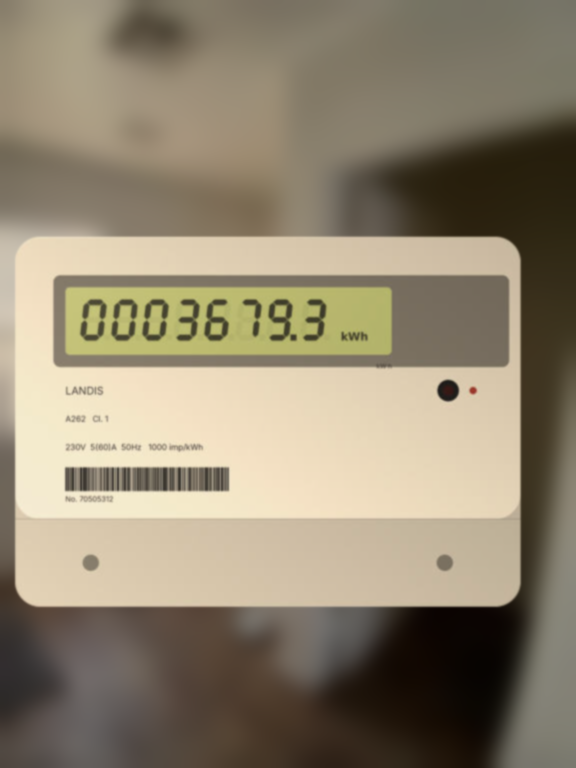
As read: 3679.3; kWh
